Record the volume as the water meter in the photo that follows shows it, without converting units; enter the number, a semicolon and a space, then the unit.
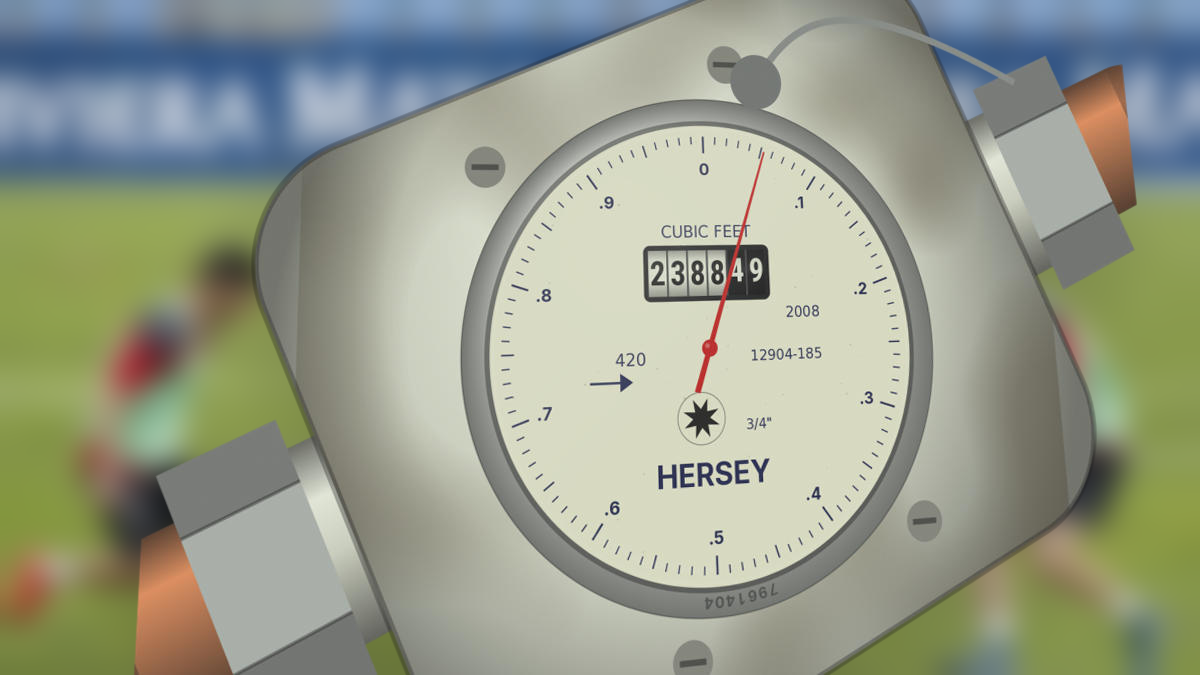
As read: 238849.05; ft³
